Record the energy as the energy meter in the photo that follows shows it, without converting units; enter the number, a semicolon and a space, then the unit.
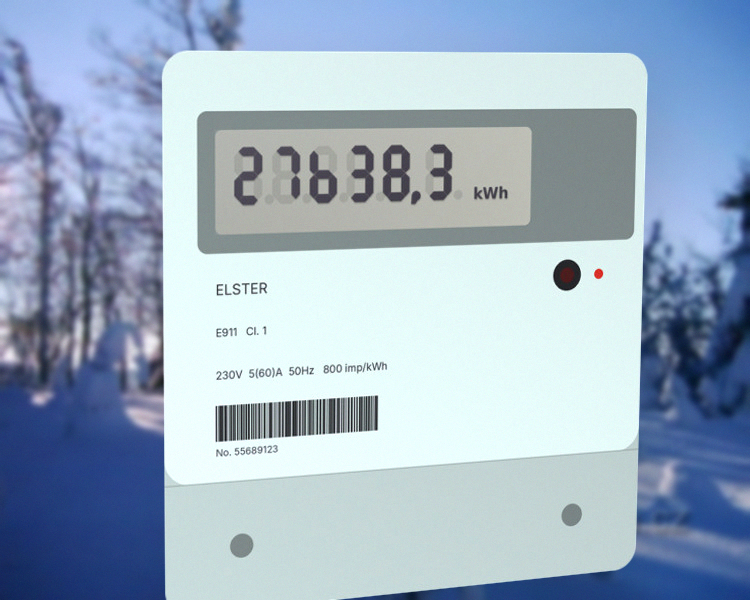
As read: 27638.3; kWh
